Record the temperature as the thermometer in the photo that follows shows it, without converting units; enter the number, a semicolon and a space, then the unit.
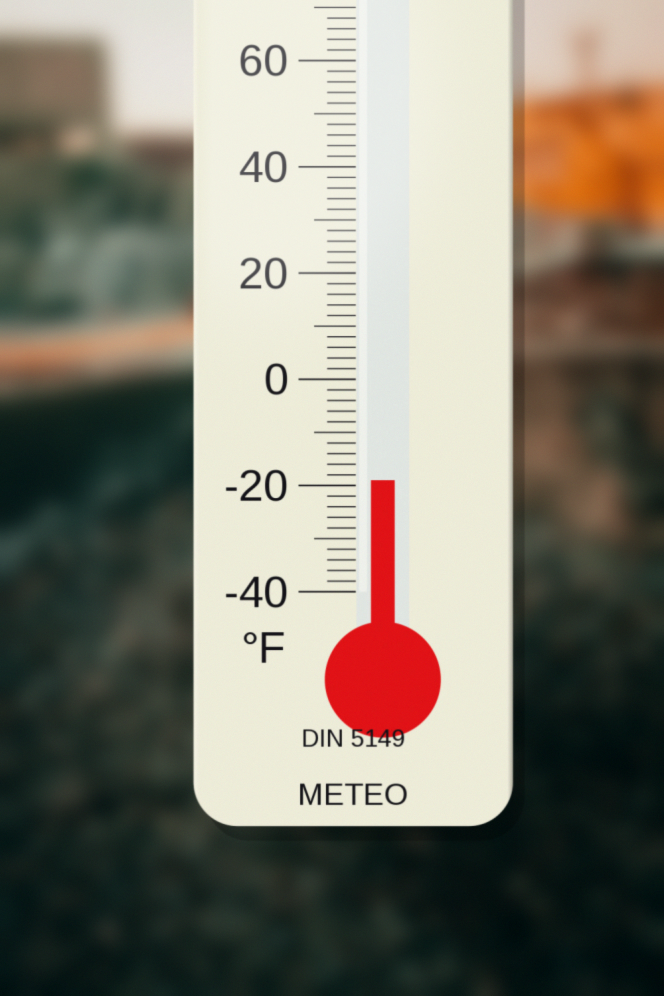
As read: -19; °F
